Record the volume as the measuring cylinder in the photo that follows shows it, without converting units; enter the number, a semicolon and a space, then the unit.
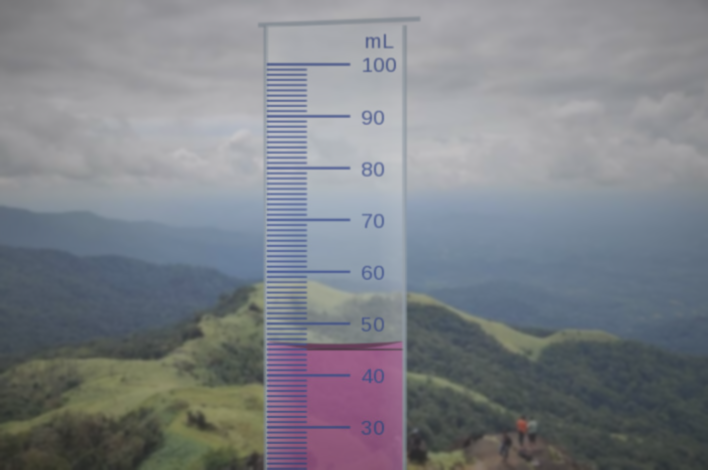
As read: 45; mL
